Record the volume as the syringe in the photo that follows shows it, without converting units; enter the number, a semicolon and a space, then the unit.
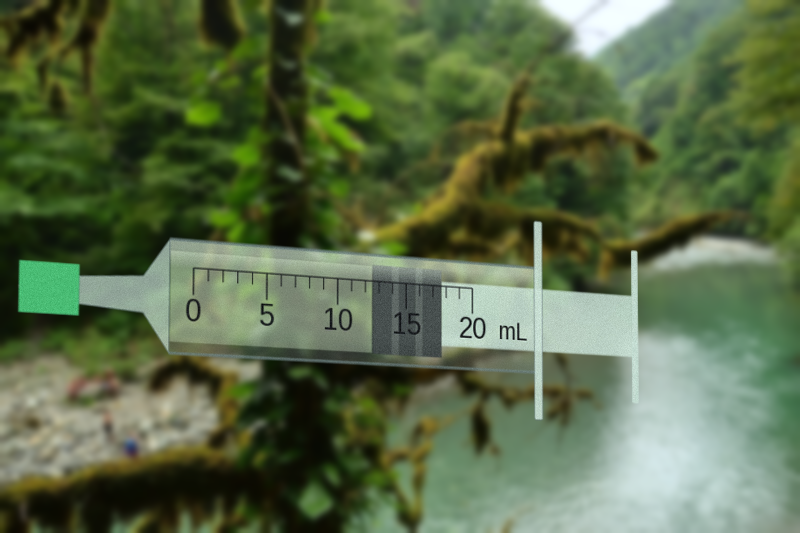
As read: 12.5; mL
